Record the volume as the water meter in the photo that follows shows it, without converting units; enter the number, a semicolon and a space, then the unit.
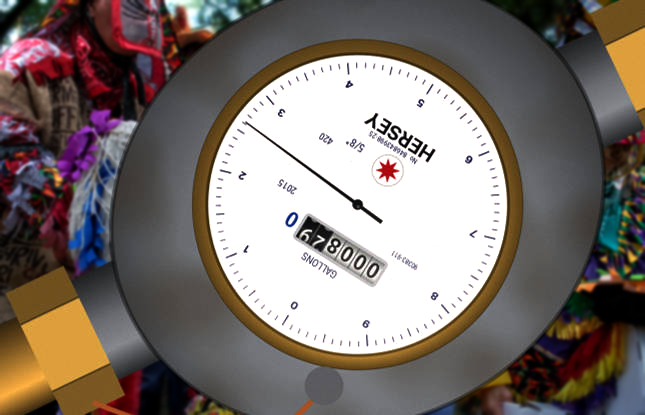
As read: 8292.6; gal
